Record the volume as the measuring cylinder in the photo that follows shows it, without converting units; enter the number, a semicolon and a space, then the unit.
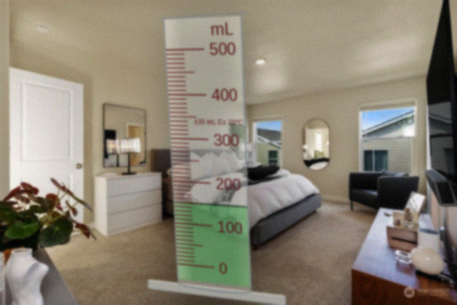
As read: 150; mL
